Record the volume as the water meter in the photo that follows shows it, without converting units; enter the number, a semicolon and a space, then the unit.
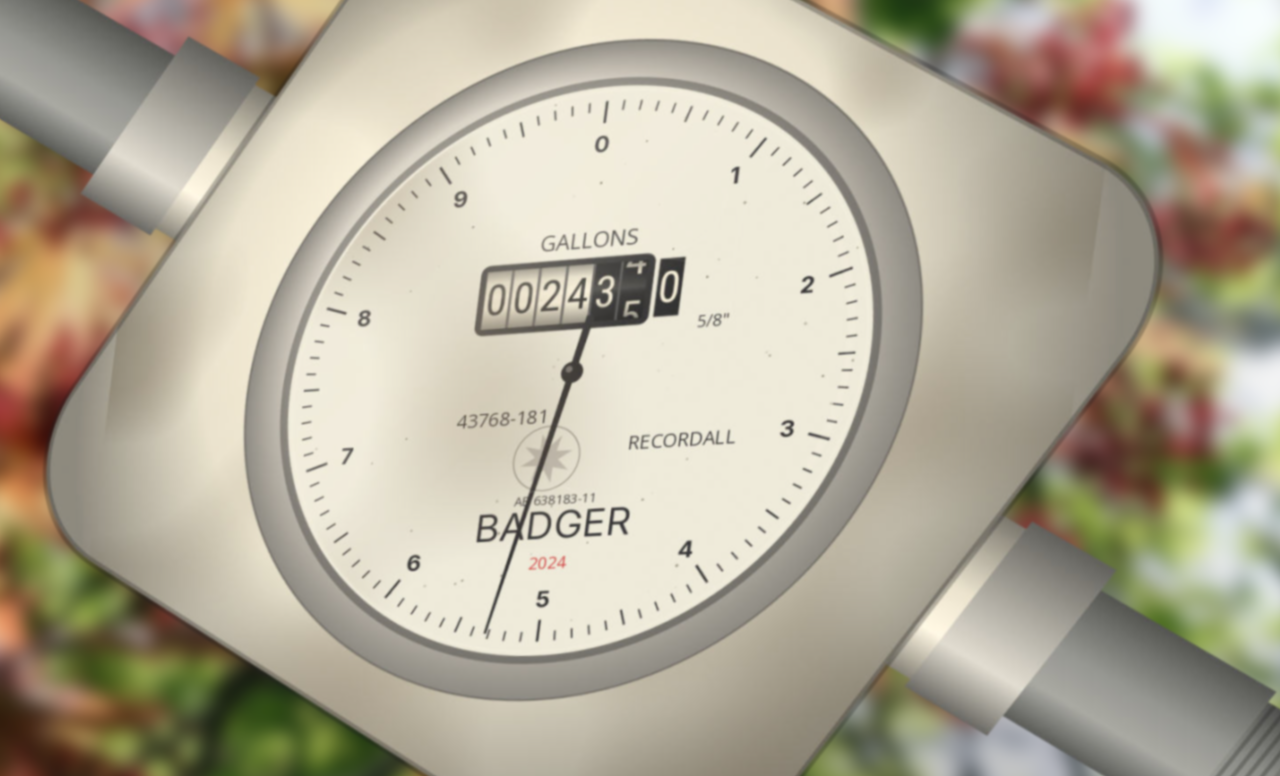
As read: 24345.3; gal
